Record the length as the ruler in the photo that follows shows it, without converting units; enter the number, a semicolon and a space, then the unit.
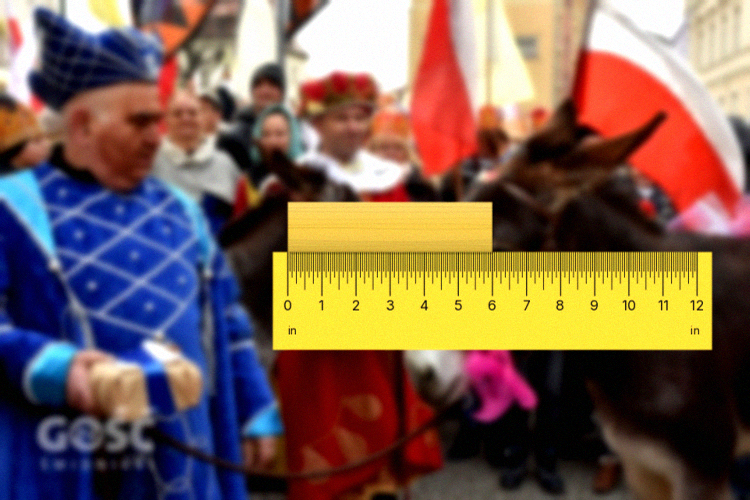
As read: 6; in
